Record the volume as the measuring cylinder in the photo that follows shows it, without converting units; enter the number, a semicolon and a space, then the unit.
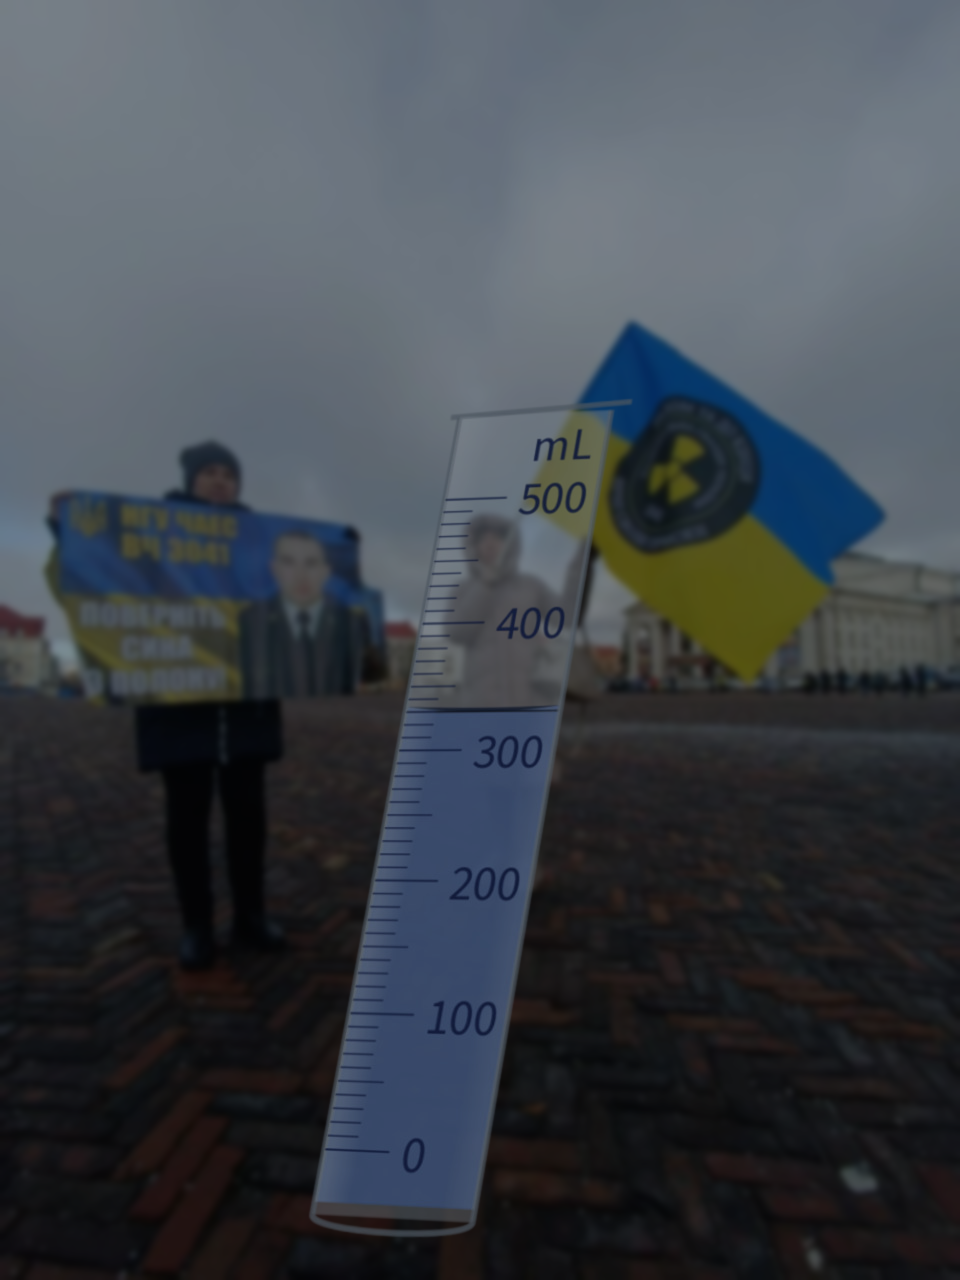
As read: 330; mL
